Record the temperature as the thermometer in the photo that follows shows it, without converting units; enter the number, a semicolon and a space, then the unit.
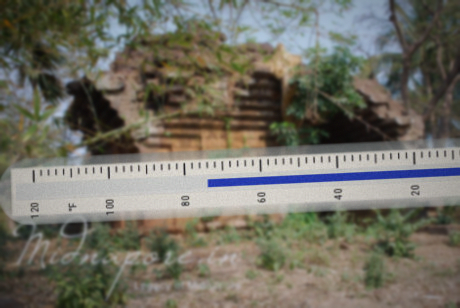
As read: 74; °F
